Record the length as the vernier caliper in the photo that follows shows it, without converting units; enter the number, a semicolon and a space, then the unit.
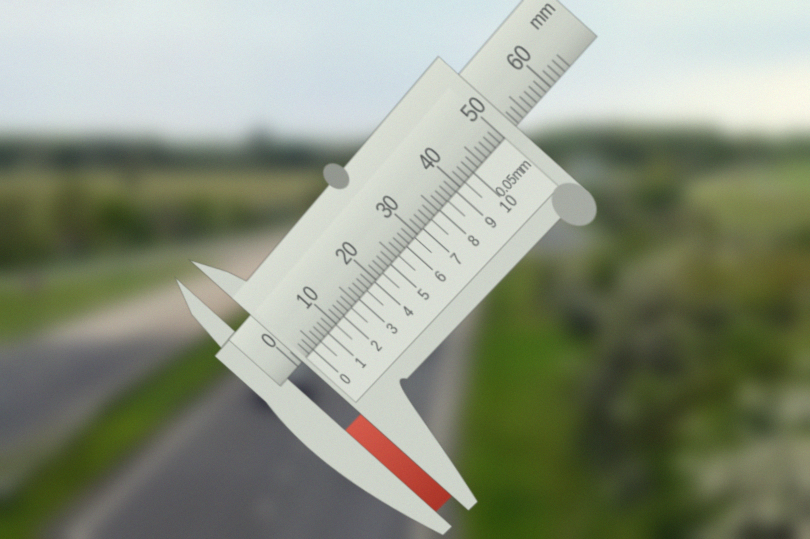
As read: 4.0; mm
